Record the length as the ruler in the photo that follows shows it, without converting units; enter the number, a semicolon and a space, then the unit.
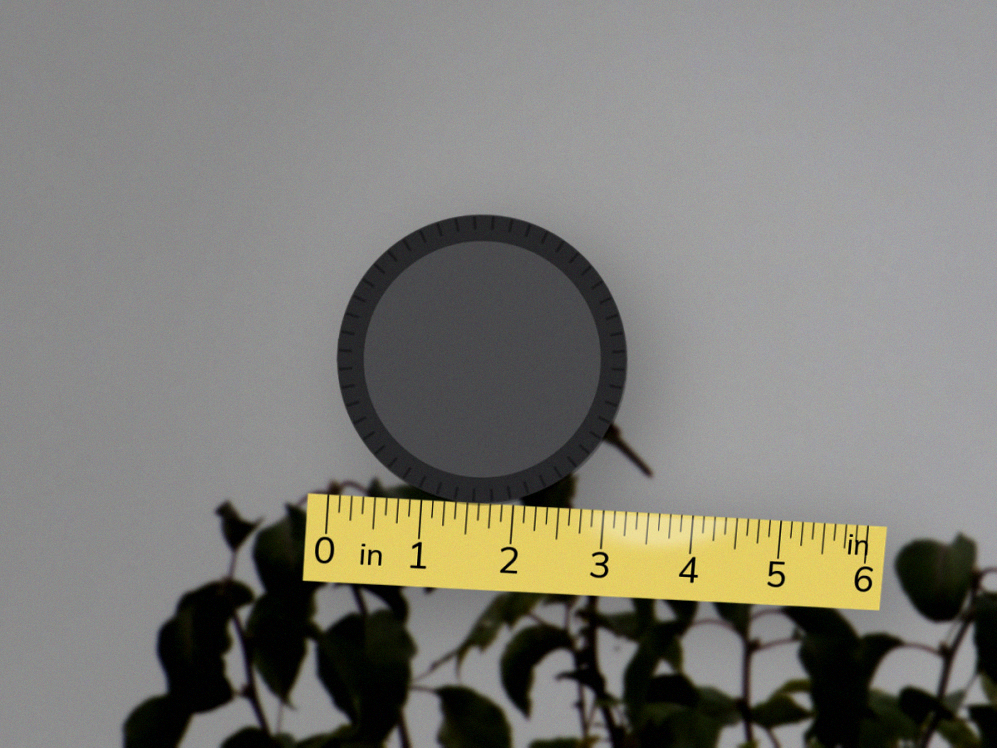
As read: 3.125; in
